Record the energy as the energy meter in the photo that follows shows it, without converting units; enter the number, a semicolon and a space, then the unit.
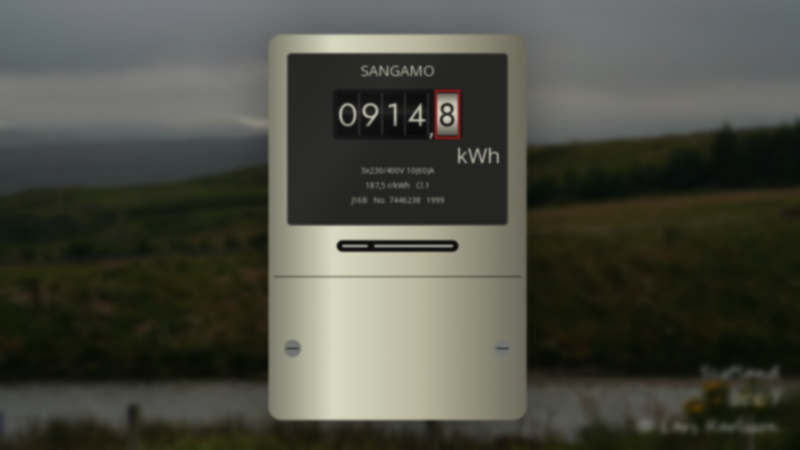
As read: 914.8; kWh
